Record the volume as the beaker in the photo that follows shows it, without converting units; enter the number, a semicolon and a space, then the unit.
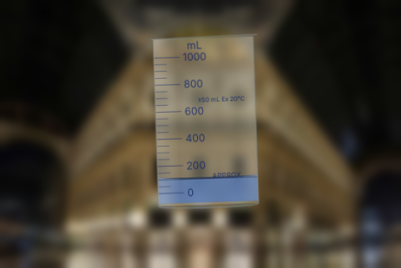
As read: 100; mL
